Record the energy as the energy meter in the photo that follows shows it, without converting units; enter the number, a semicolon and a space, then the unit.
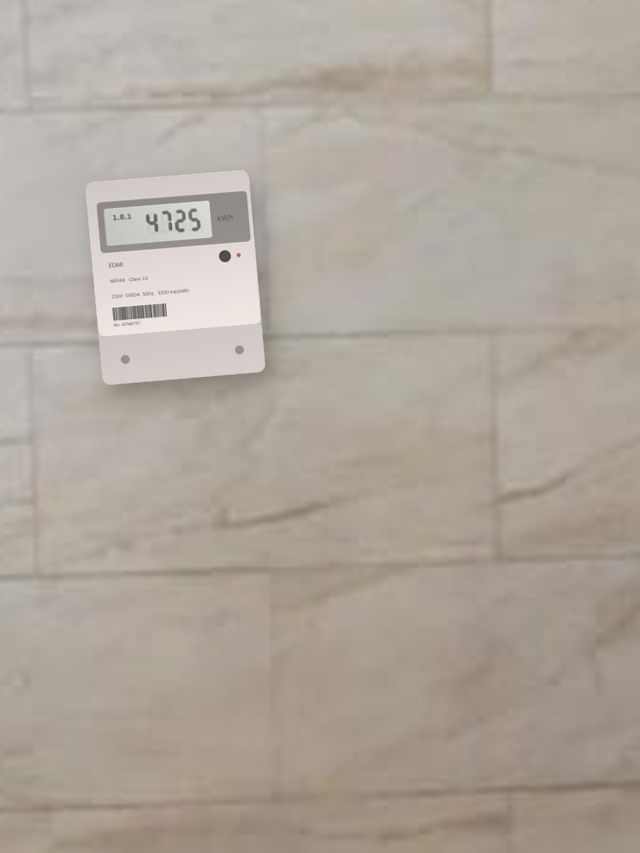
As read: 4725; kWh
